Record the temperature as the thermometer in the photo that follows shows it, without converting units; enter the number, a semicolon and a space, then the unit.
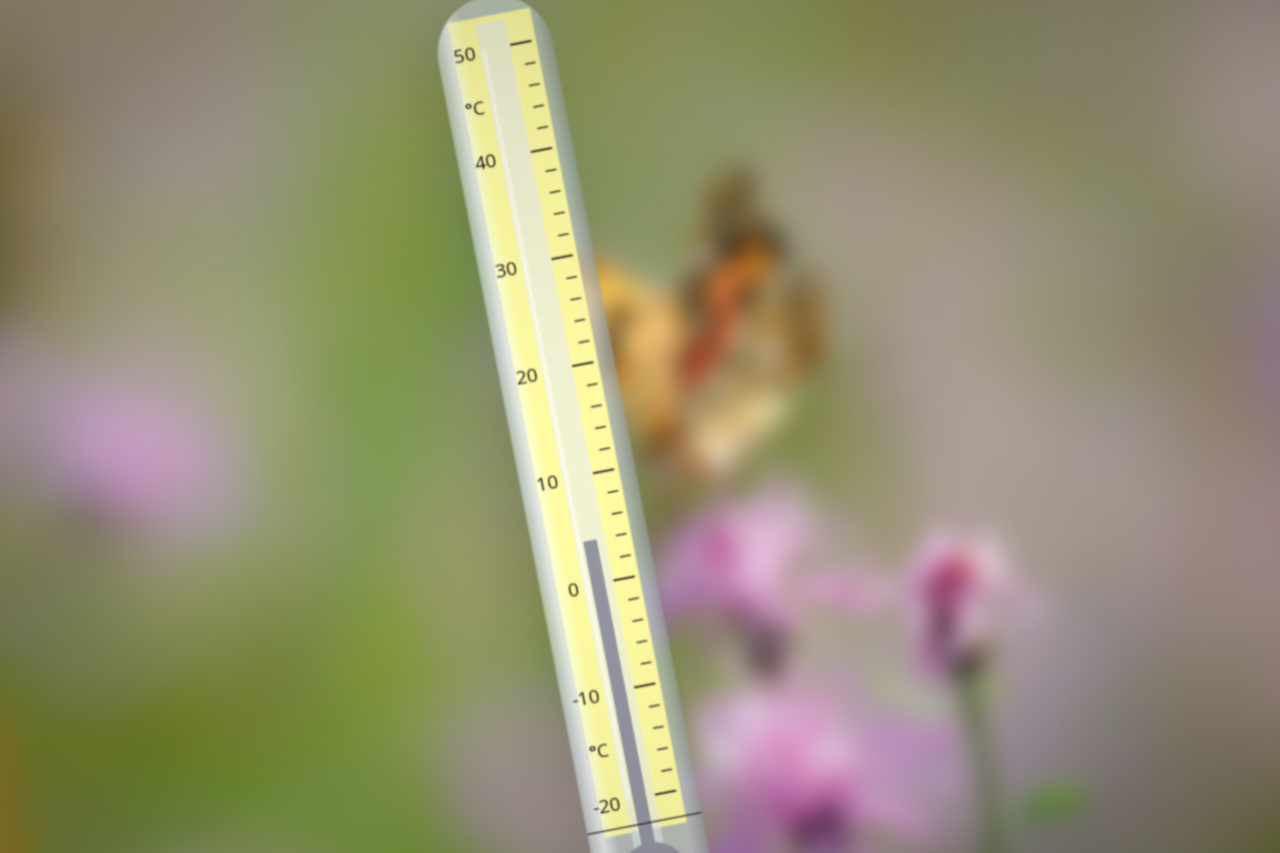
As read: 4; °C
